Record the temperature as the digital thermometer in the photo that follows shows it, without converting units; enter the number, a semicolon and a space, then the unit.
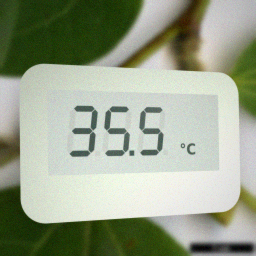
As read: 35.5; °C
